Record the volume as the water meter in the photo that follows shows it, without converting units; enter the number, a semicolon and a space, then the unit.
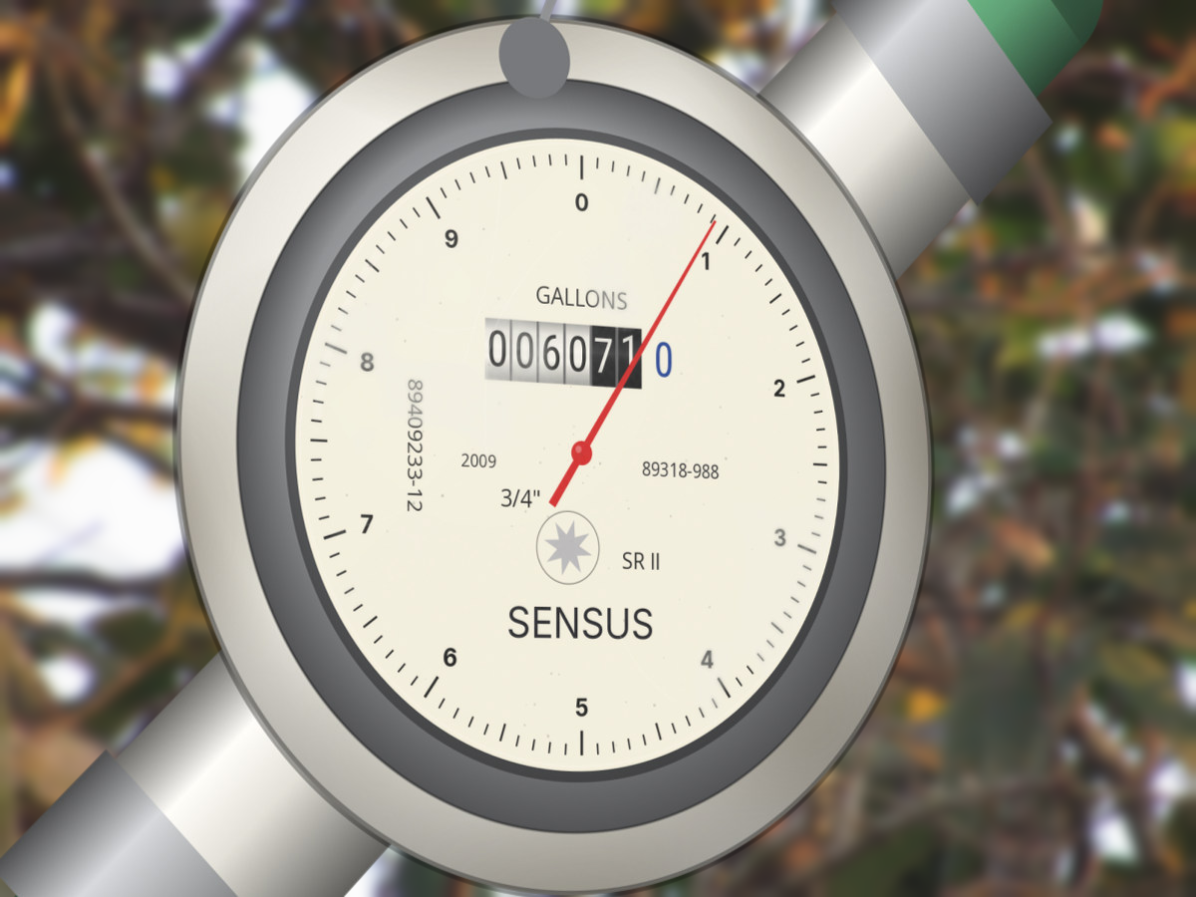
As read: 60710.9; gal
